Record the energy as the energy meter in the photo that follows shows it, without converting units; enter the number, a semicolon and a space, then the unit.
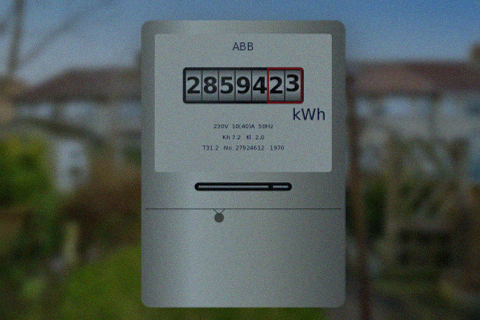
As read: 28594.23; kWh
